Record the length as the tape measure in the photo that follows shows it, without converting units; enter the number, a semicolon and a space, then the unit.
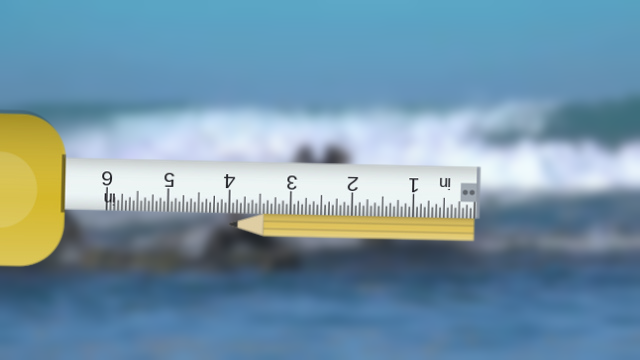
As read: 4; in
